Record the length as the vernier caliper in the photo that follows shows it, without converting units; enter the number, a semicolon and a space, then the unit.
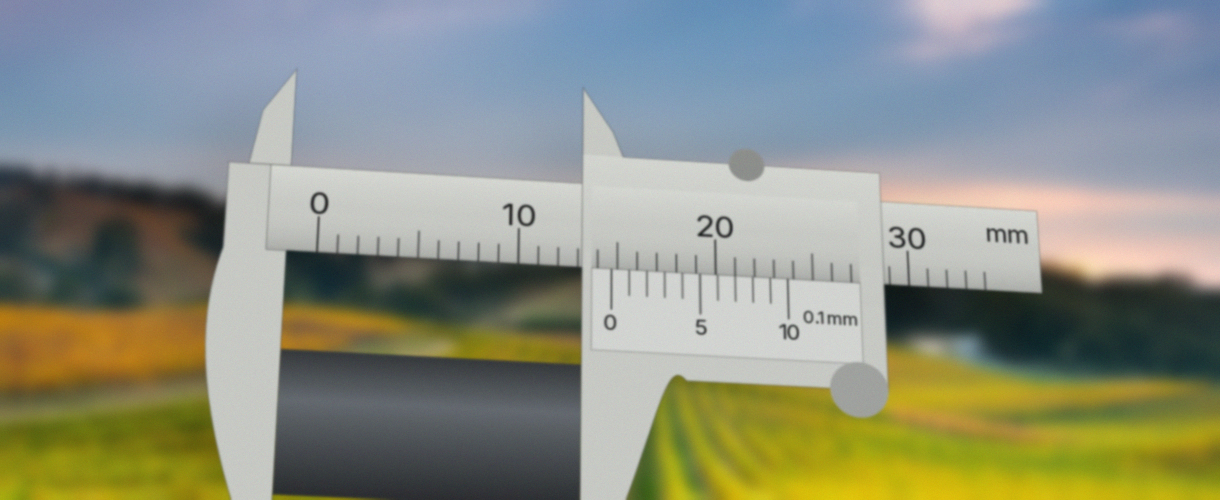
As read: 14.7; mm
